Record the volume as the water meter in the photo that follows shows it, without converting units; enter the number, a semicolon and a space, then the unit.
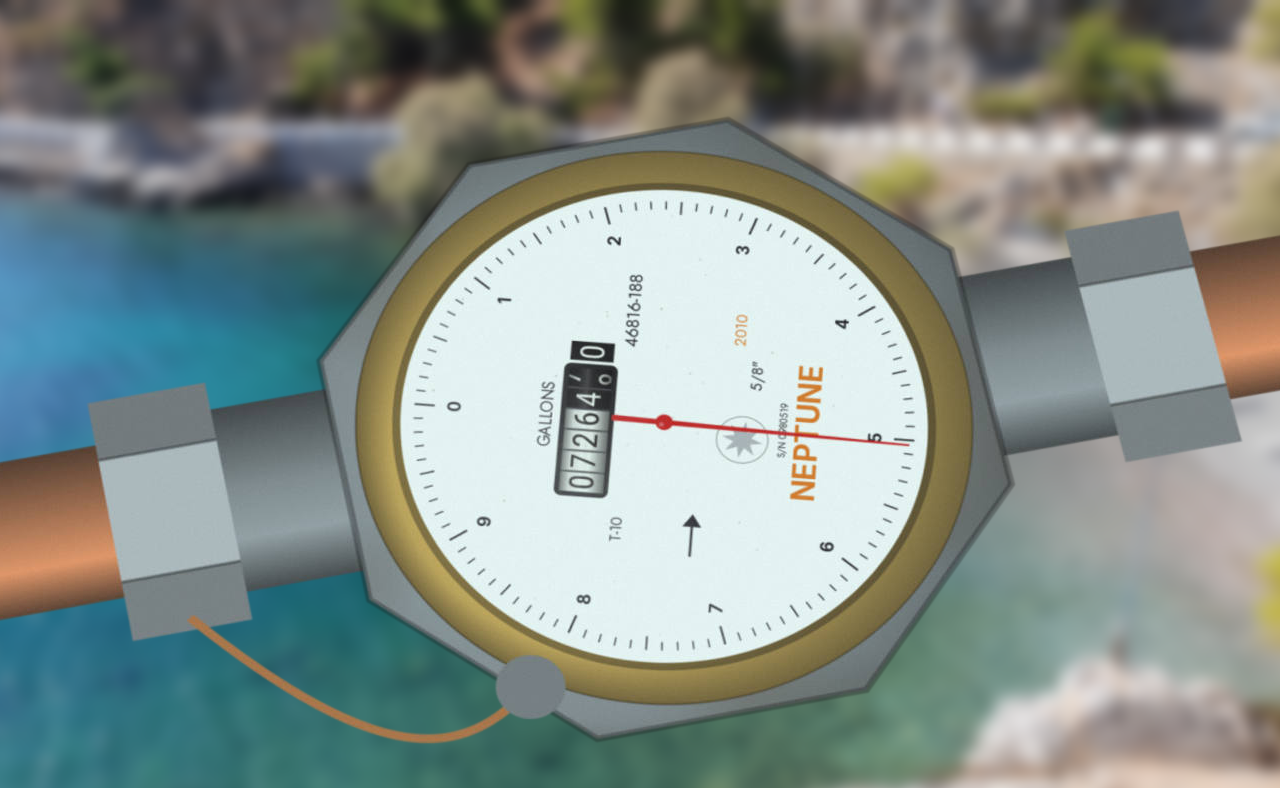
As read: 726475.0; gal
